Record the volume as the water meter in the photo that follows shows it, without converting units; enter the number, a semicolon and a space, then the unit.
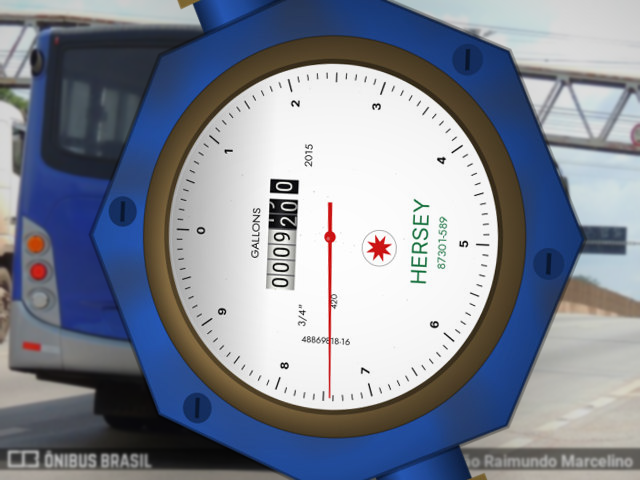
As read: 9197.4; gal
